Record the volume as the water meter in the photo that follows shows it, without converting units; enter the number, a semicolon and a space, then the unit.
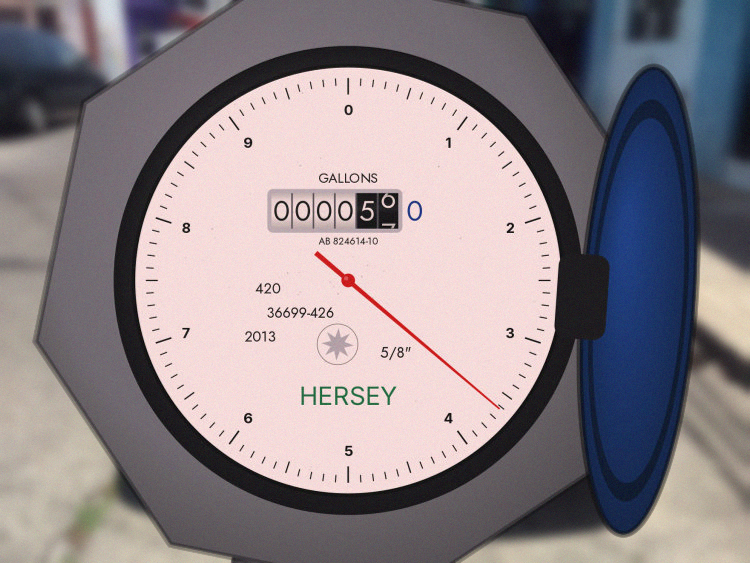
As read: 563.6; gal
